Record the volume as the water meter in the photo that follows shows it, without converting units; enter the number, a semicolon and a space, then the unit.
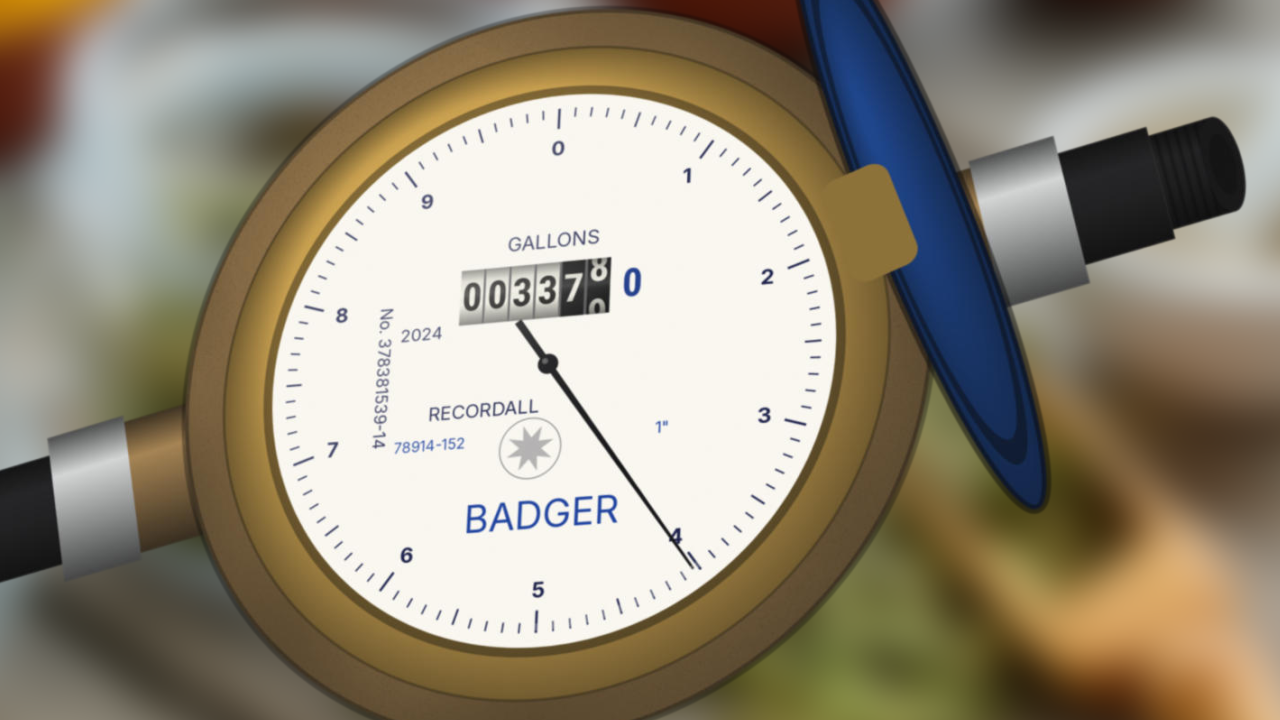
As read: 33784.0; gal
